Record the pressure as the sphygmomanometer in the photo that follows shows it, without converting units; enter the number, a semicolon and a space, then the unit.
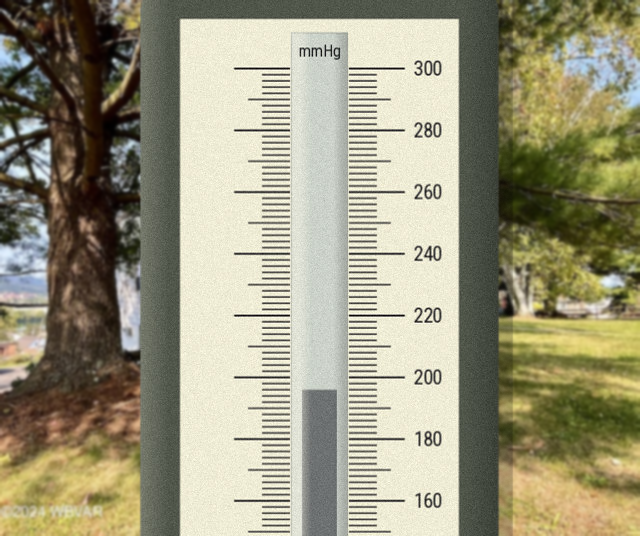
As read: 196; mmHg
